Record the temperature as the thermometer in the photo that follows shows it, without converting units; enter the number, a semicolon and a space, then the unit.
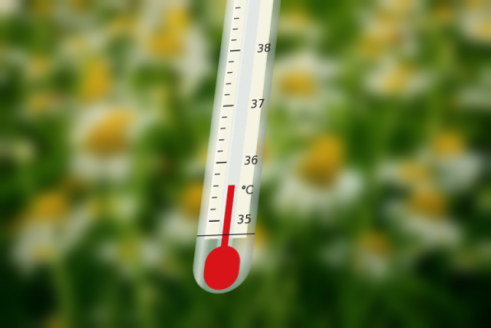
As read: 35.6; °C
